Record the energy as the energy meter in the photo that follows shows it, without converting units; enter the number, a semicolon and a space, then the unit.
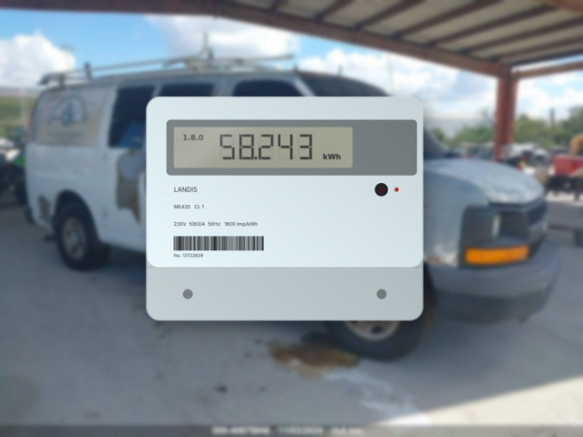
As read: 58.243; kWh
